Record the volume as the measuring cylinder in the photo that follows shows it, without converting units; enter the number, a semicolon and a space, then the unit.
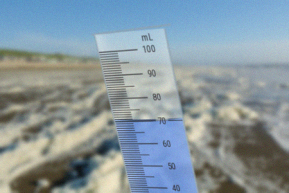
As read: 70; mL
